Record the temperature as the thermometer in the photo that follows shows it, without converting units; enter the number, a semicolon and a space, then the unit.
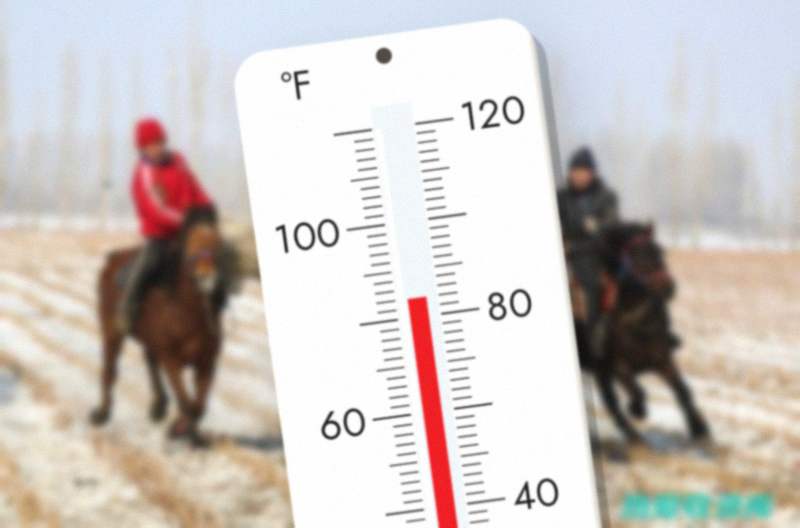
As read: 84; °F
